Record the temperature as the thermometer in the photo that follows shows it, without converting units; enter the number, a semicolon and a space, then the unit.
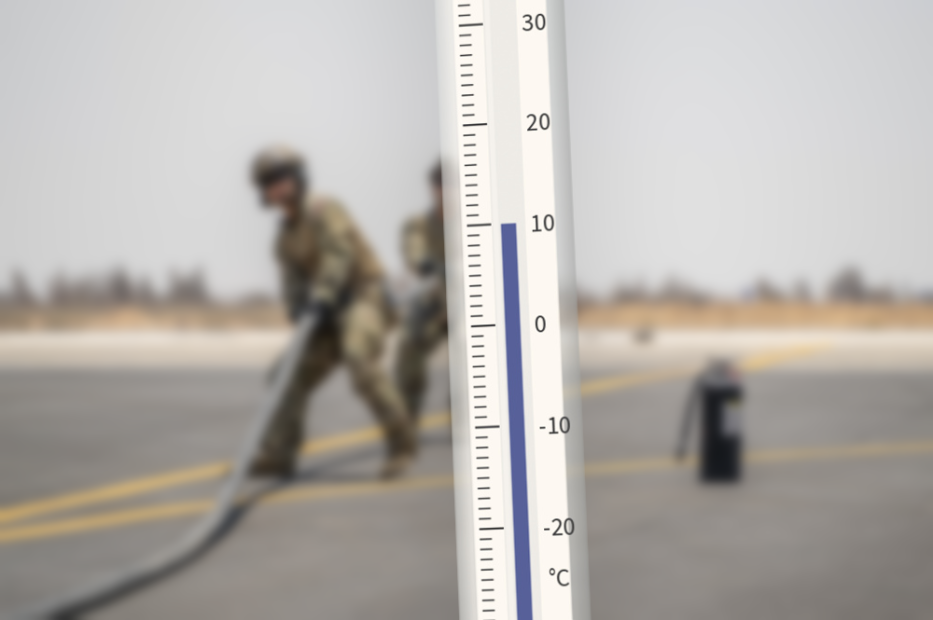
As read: 10; °C
